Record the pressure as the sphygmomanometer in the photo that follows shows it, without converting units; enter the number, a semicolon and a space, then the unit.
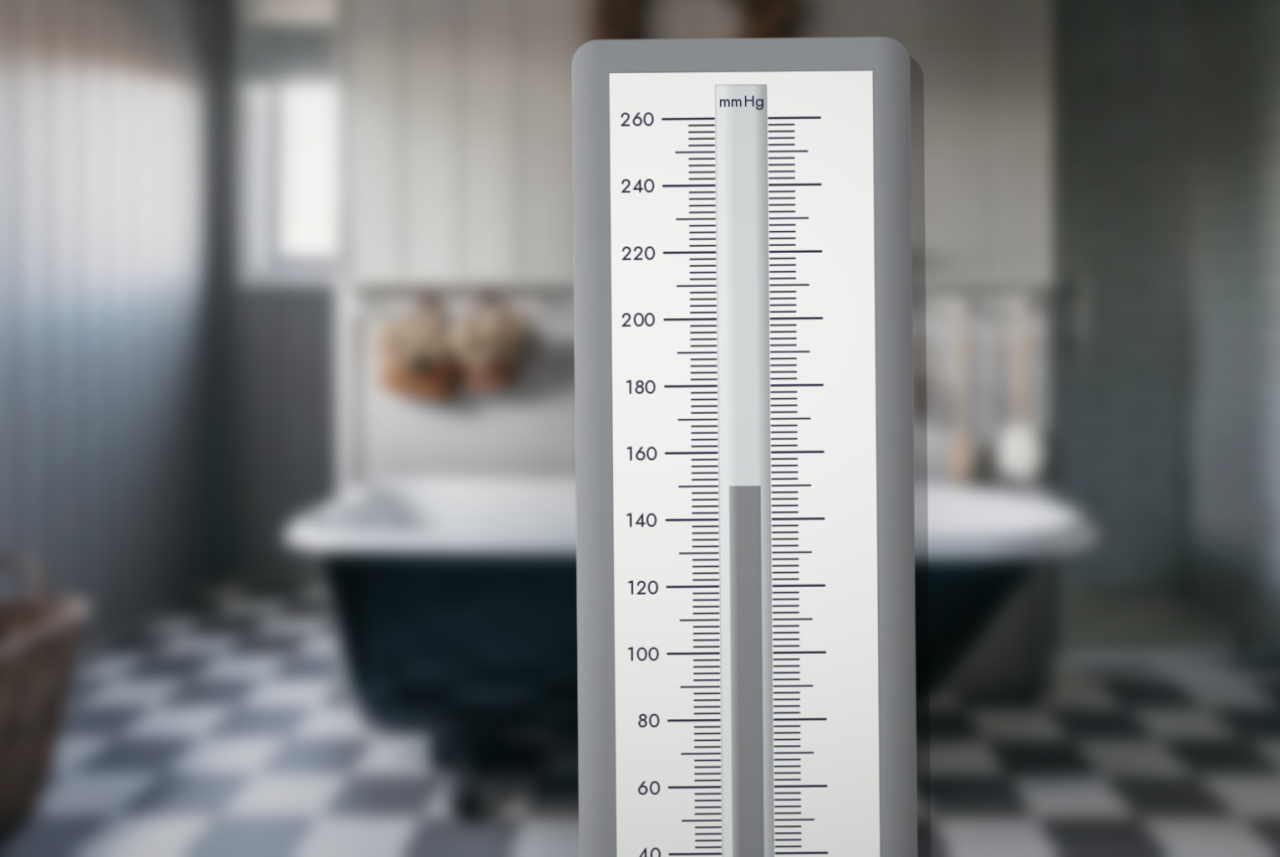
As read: 150; mmHg
